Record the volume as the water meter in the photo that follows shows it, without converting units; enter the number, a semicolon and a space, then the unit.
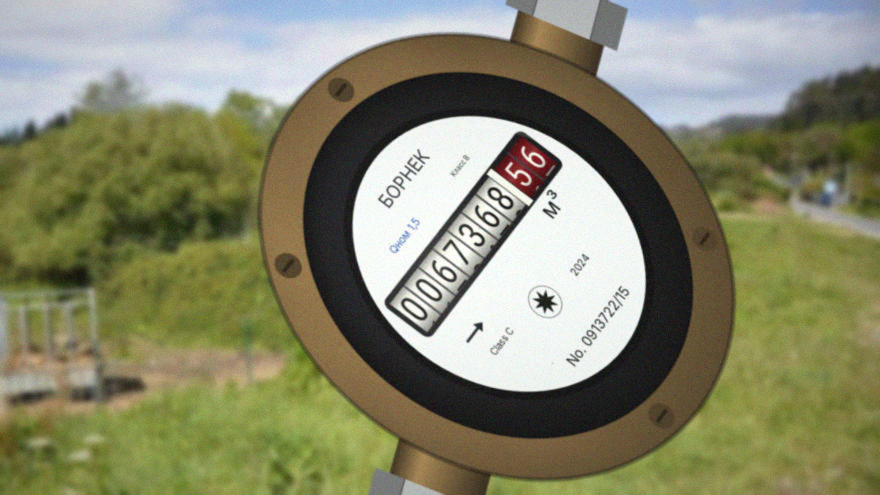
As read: 67368.56; m³
